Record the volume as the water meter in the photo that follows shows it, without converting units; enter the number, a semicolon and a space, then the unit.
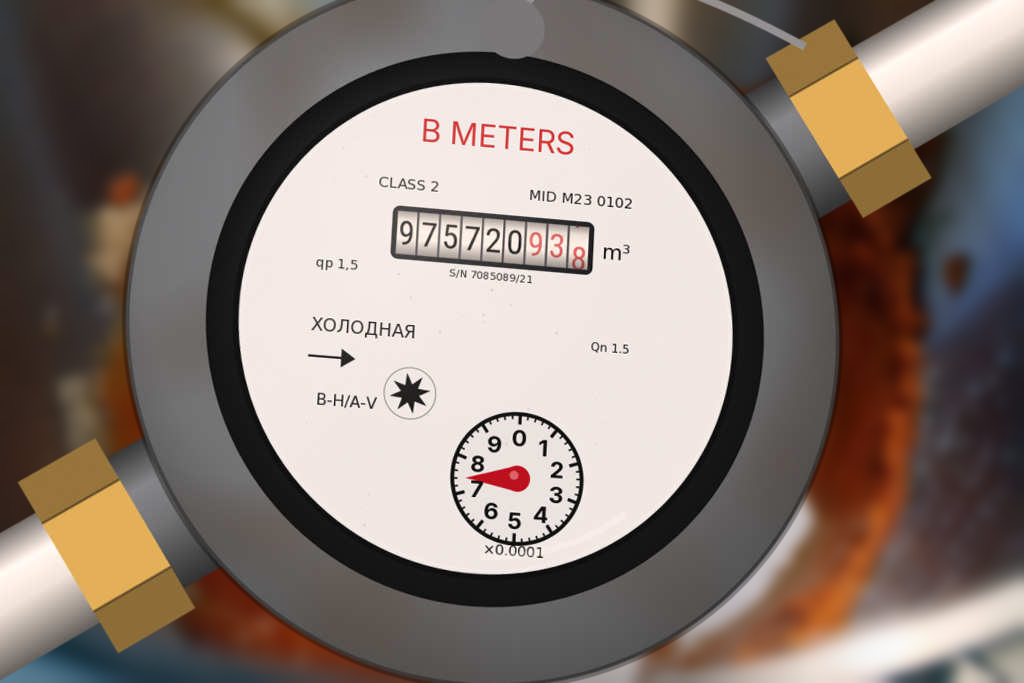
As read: 975720.9377; m³
